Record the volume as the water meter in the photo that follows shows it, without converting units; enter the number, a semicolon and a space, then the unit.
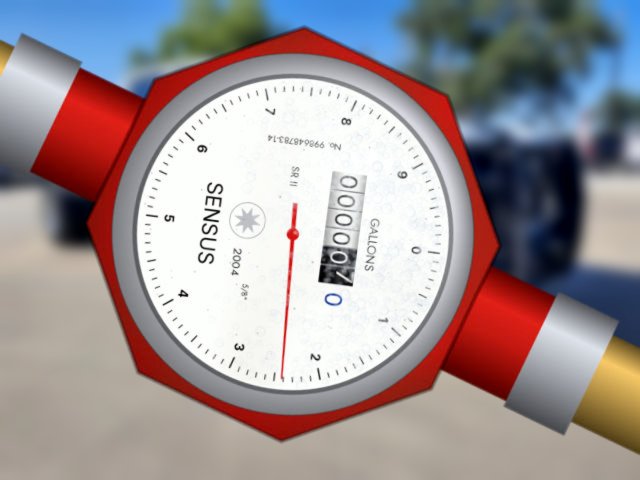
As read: 72.4; gal
